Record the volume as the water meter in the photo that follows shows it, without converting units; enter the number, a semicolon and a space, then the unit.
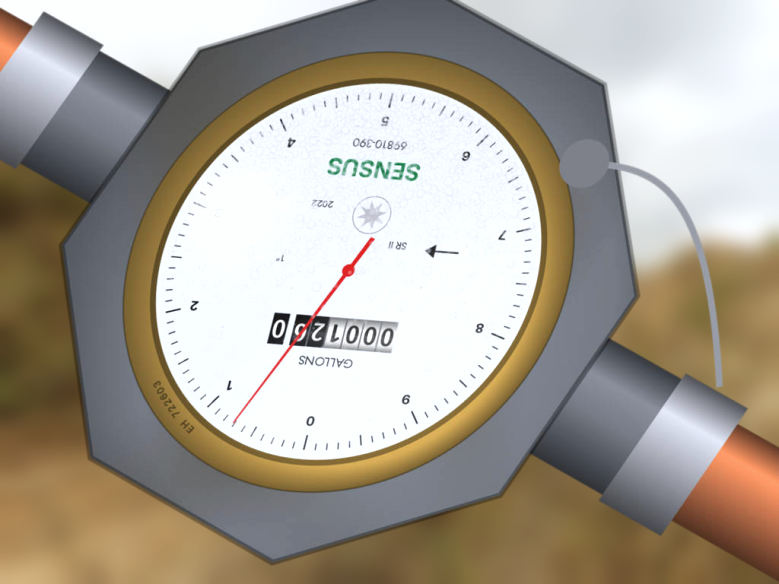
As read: 1260.7; gal
